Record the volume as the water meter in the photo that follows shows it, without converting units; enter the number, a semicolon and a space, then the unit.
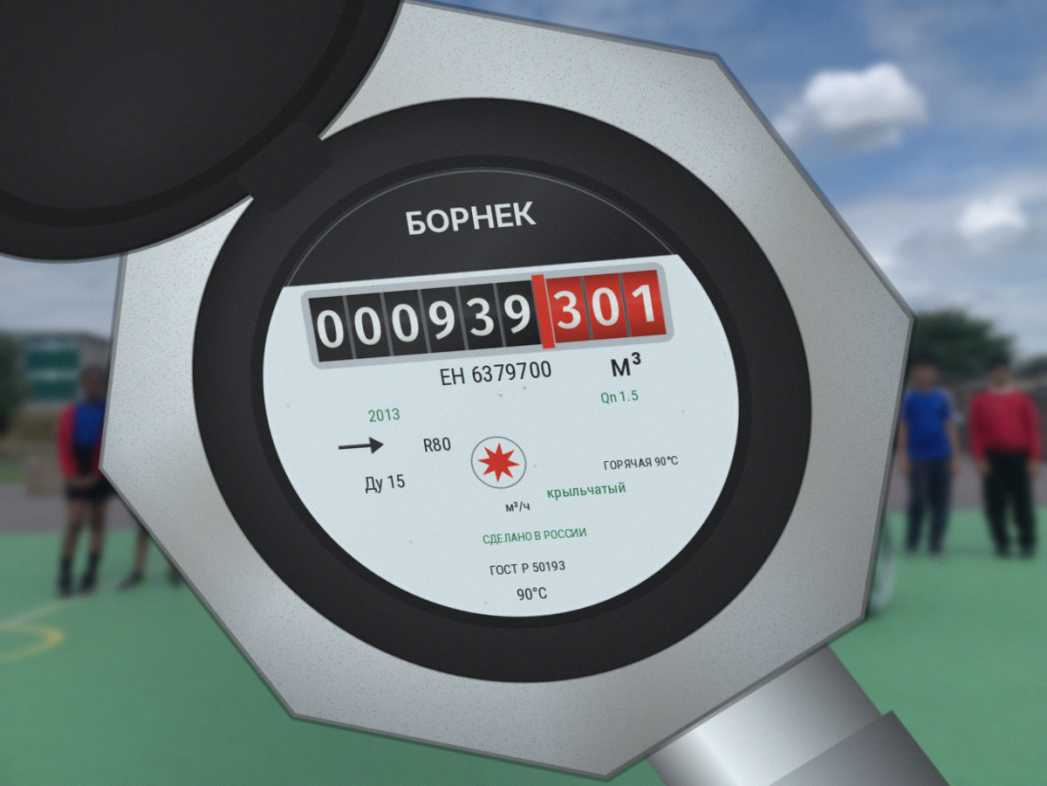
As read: 939.301; m³
